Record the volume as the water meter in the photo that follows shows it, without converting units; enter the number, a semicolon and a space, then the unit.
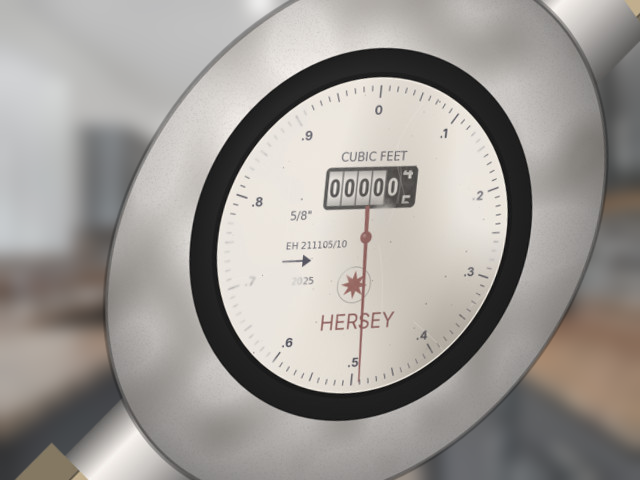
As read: 4.49; ft³
